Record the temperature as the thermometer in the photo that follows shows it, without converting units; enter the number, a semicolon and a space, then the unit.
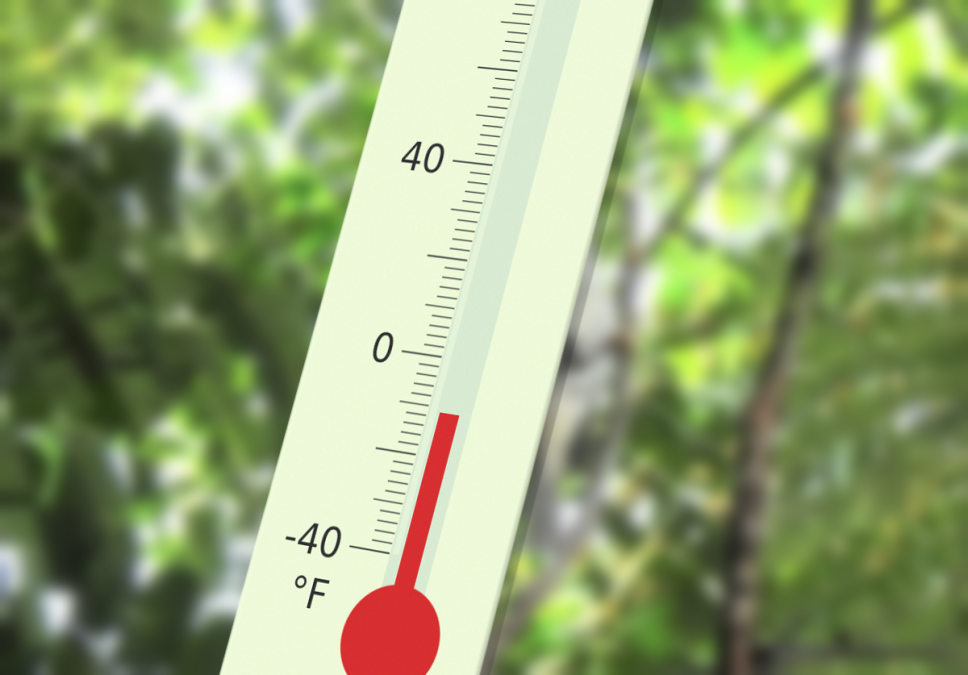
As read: -11; °F
